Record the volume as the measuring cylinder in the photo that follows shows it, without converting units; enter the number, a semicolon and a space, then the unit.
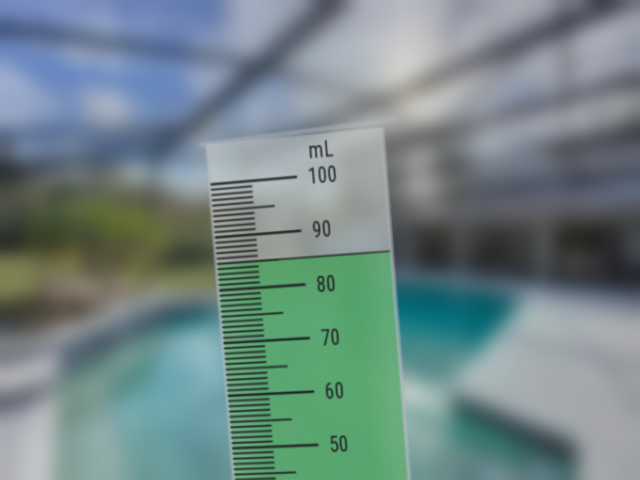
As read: 85; mL
